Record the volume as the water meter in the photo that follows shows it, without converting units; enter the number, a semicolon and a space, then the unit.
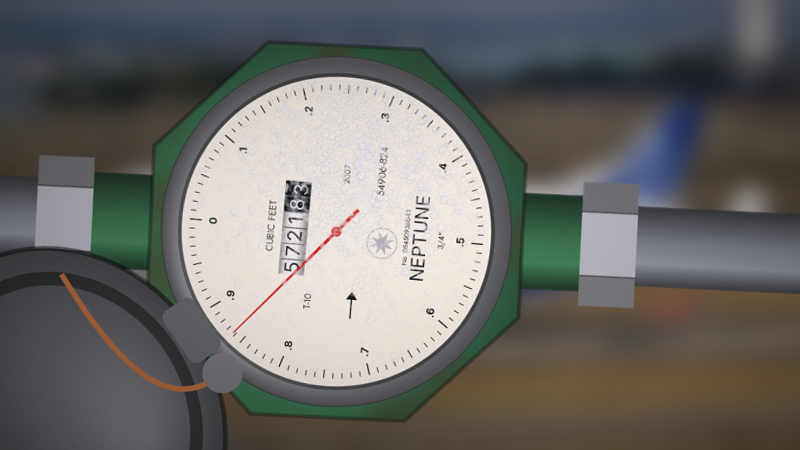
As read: 572182.86; ft³
